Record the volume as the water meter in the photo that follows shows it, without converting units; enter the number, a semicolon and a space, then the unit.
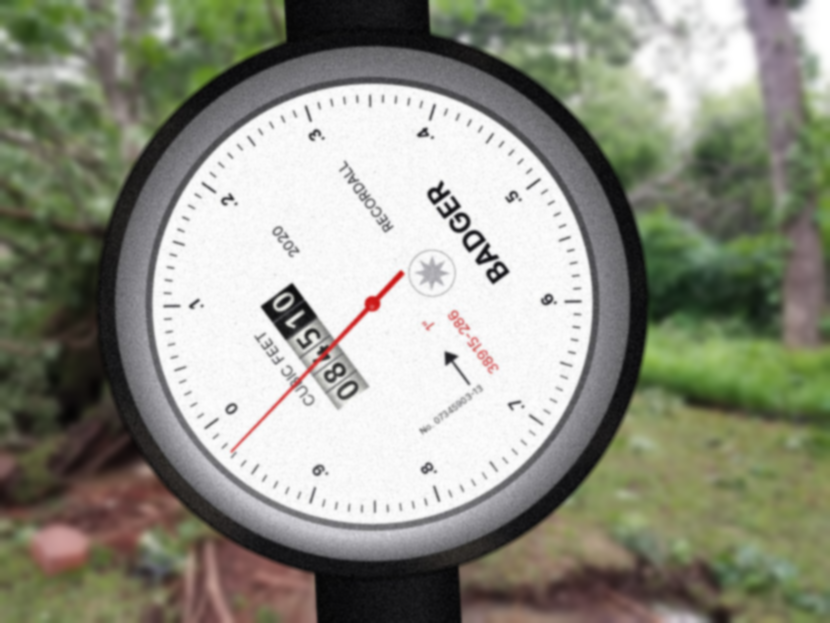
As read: 84509.97; ft³
